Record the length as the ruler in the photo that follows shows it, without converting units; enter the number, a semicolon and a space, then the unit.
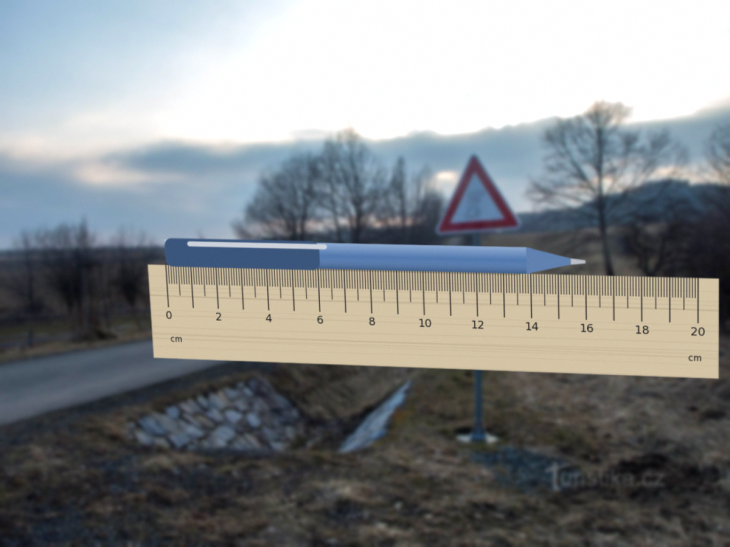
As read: 16; cm
